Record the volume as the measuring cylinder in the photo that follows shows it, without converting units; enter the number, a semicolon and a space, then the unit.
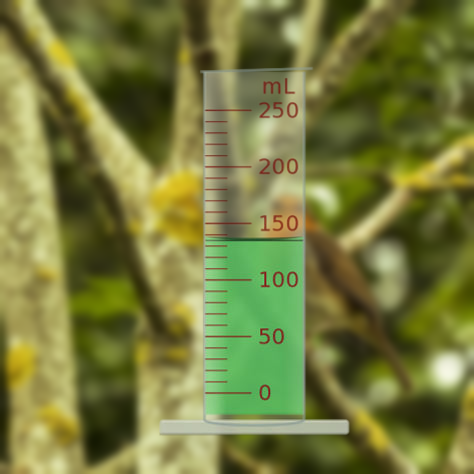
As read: 135; mL
